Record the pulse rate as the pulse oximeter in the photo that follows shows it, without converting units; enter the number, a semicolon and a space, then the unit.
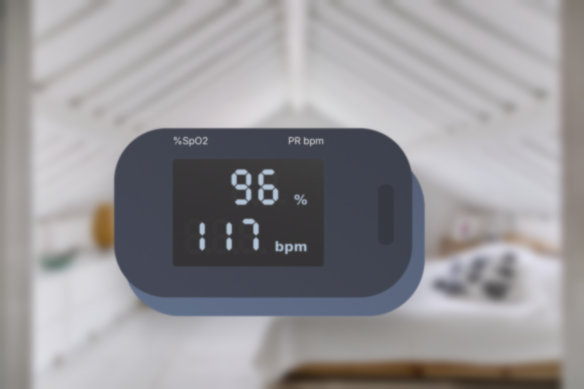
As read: 117; bpm
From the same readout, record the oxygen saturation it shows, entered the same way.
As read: 96; %
